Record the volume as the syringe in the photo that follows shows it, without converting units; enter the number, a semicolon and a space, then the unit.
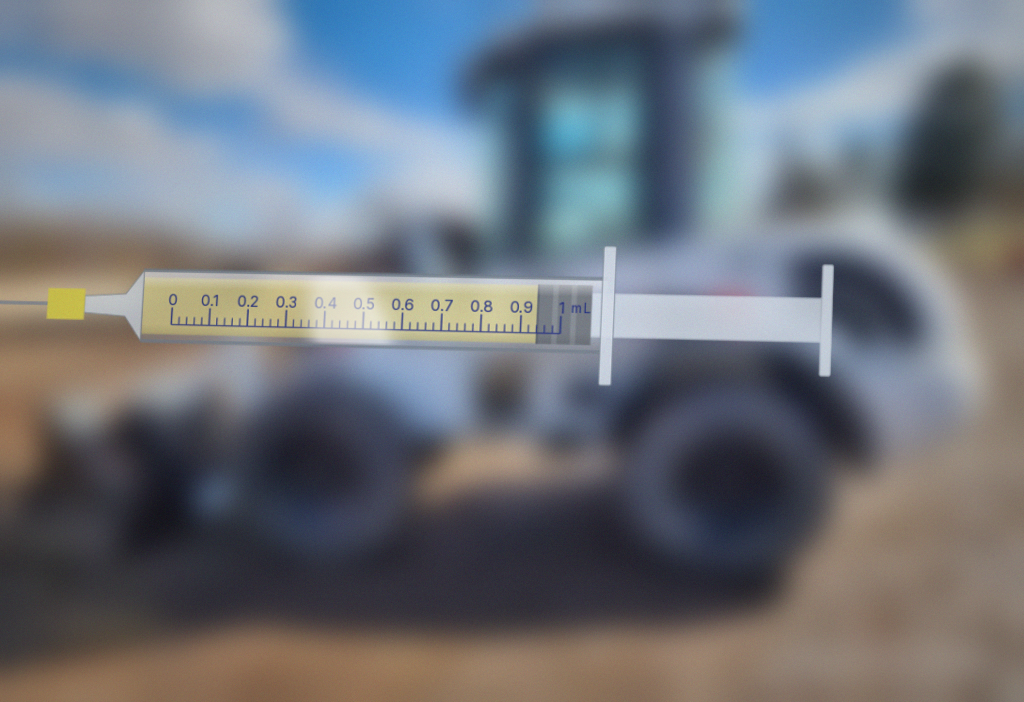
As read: 0.94; mL
